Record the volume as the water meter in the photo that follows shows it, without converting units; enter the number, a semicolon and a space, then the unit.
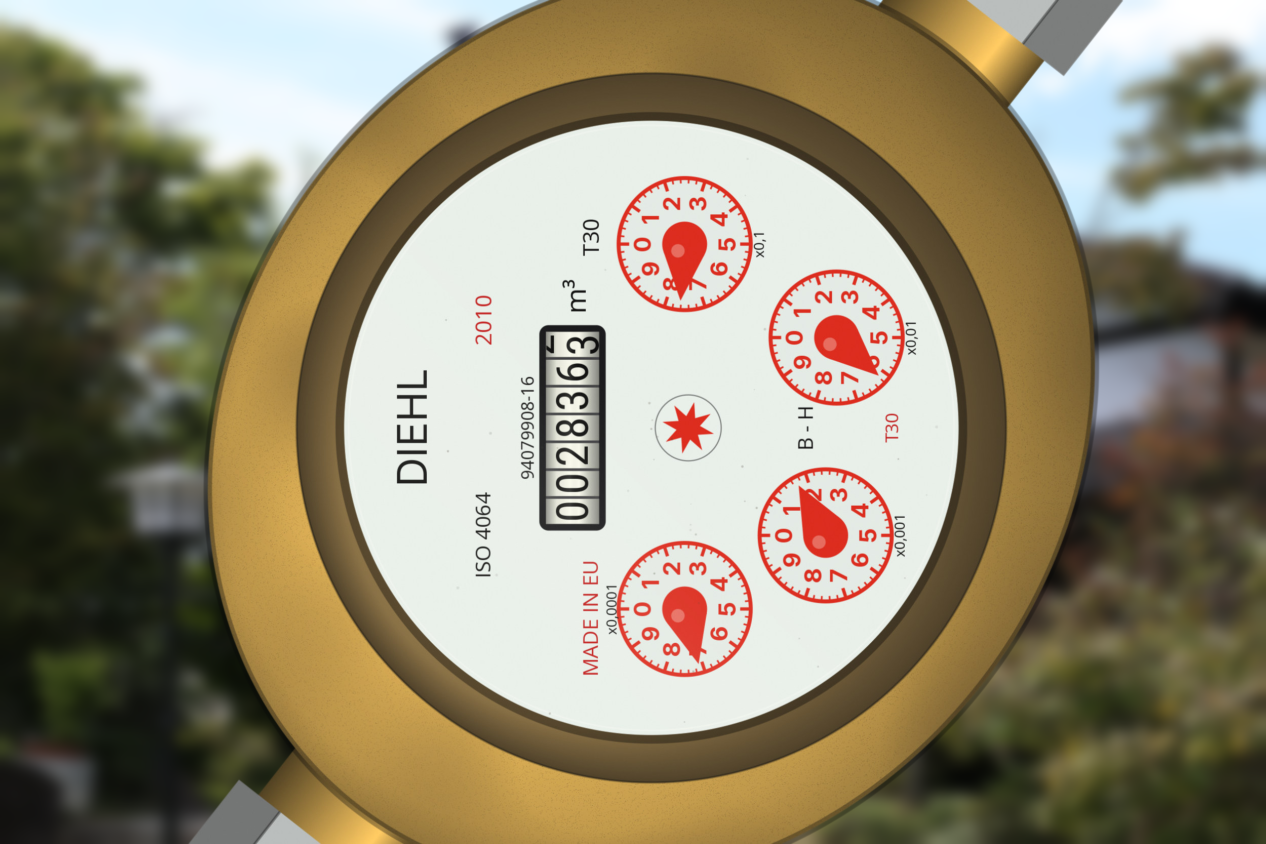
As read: 28362.7617; m³
